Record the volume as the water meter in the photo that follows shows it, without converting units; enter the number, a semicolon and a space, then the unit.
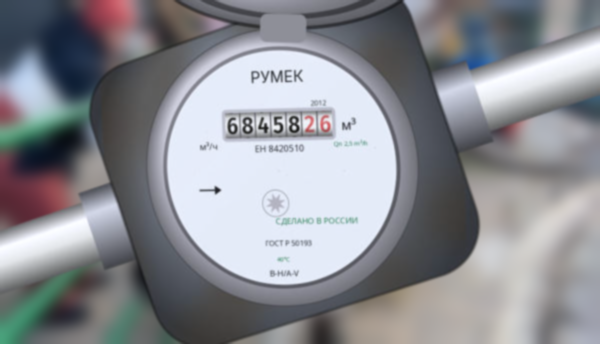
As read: 68458.26; m³
